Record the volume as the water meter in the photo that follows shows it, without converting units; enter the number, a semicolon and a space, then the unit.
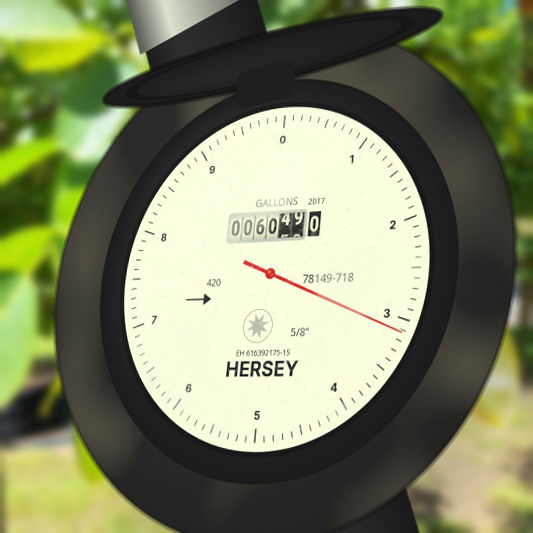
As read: 60493.1; gal
